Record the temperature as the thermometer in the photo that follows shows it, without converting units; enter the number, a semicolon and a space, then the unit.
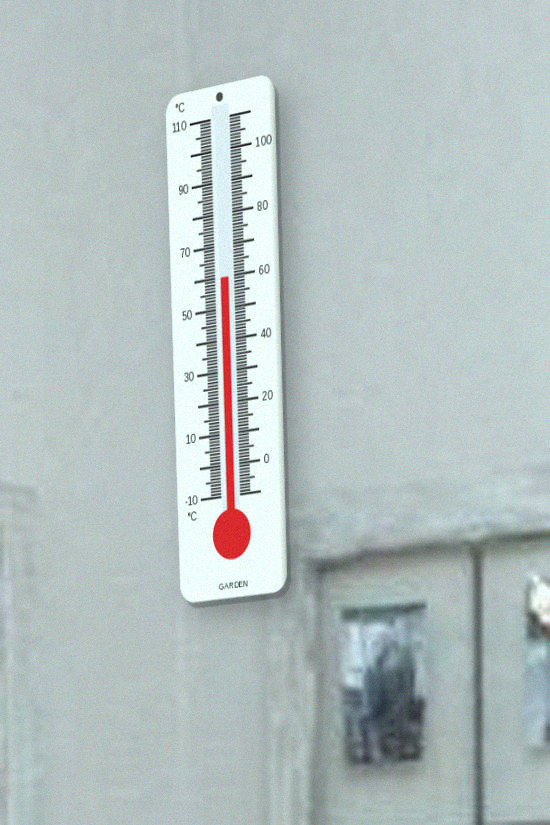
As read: 60; °C
